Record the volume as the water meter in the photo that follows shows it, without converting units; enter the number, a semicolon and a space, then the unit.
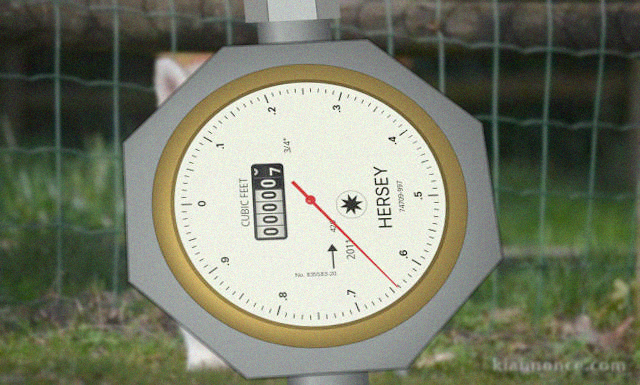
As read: 6.64; ft³
